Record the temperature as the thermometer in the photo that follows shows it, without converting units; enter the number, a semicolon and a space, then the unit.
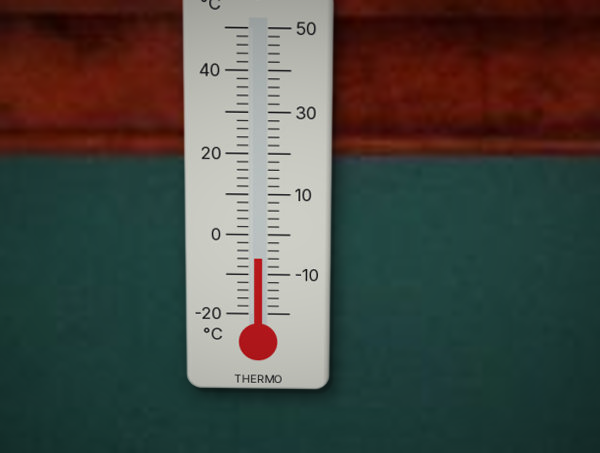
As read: -6; °C
